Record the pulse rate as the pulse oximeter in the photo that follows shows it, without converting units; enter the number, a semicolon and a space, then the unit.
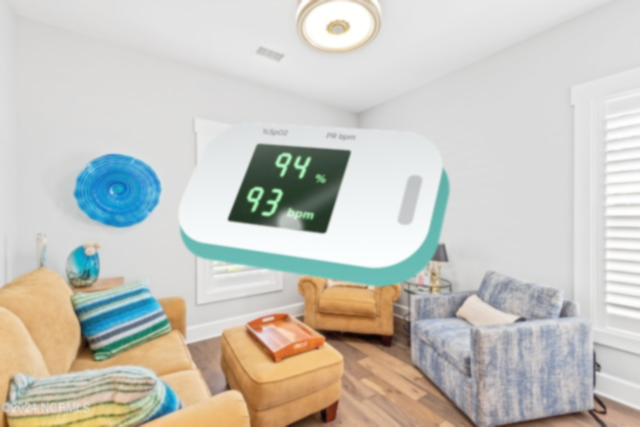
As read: 93; bpm
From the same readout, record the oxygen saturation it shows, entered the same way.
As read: 94; %
